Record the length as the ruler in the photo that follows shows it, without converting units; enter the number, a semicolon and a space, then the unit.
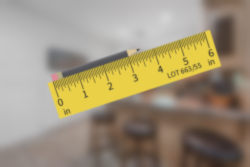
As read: 3.5; in
